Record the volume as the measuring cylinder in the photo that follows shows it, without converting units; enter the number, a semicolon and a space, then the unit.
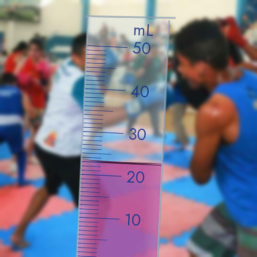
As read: 23; mL
